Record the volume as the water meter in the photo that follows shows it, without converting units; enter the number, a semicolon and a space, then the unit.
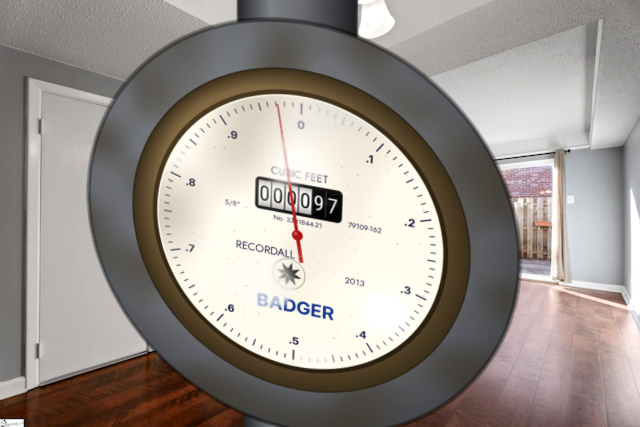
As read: 96.97; ft³
